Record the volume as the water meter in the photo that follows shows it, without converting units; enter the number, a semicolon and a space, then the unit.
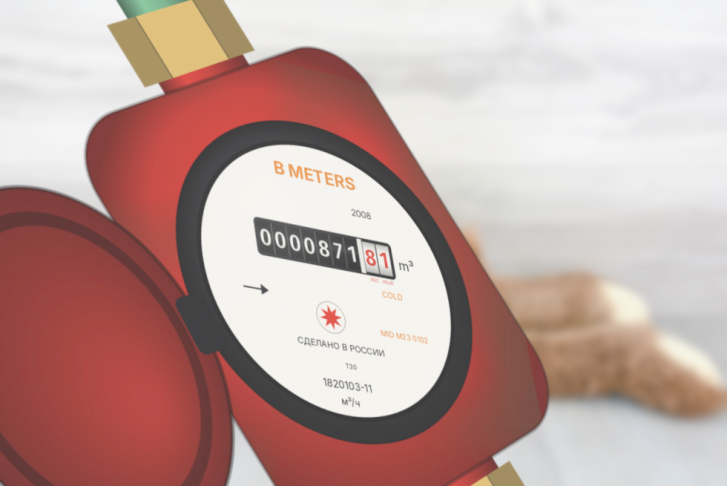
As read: 871.81; m³
